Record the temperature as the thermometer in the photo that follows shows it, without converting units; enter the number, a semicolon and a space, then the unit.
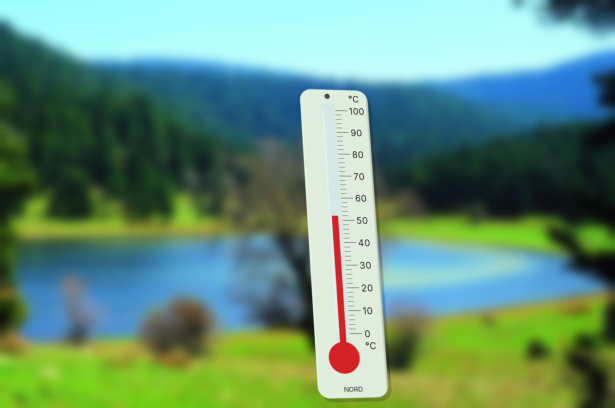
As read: 52; °C
